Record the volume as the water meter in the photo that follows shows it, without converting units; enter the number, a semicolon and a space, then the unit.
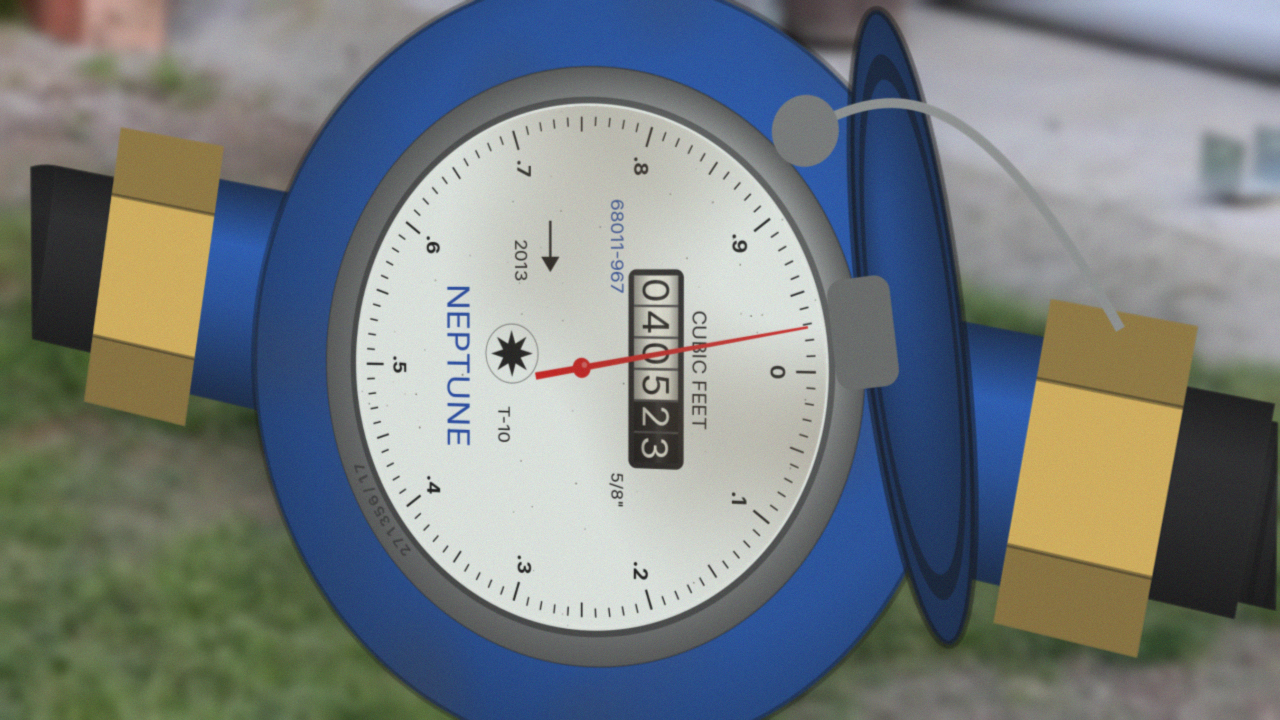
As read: 40522.97; ft³
